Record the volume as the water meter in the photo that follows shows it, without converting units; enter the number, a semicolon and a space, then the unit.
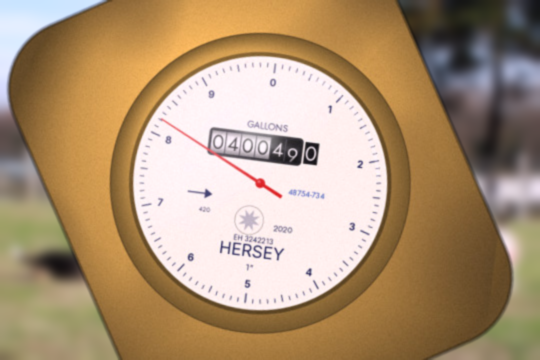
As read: 400488.2; gal
